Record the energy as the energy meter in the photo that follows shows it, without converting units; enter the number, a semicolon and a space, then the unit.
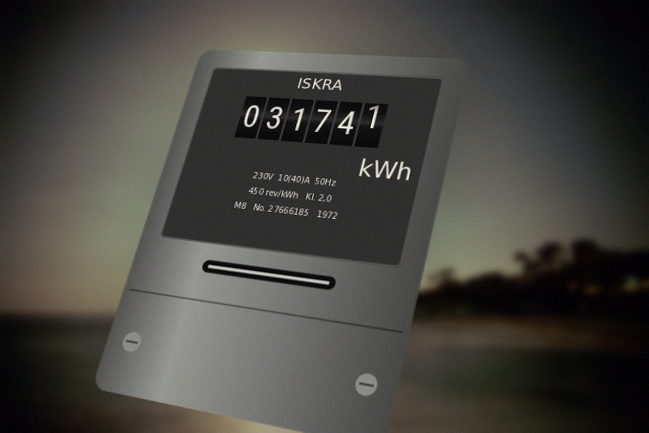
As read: 31741; kWh
